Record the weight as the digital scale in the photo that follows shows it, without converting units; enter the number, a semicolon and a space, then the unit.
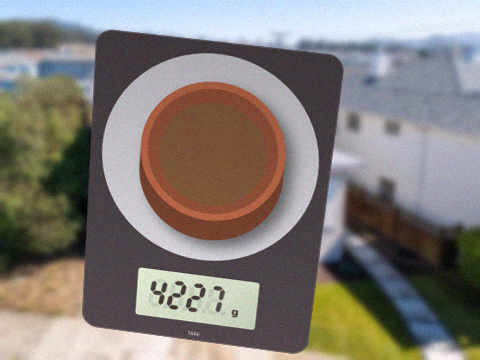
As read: 4227; g
